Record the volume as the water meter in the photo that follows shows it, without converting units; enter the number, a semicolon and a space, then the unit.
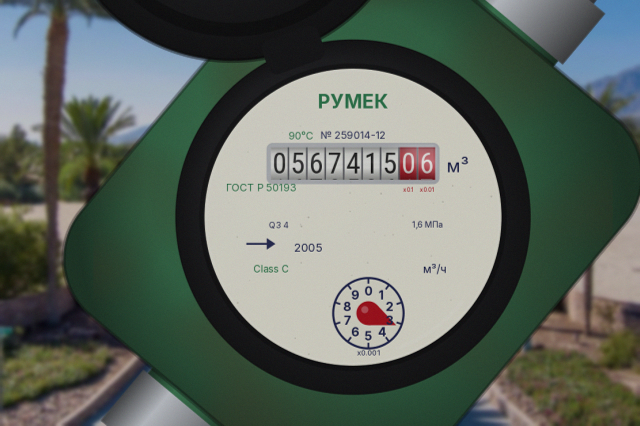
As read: 567415.063; m³
